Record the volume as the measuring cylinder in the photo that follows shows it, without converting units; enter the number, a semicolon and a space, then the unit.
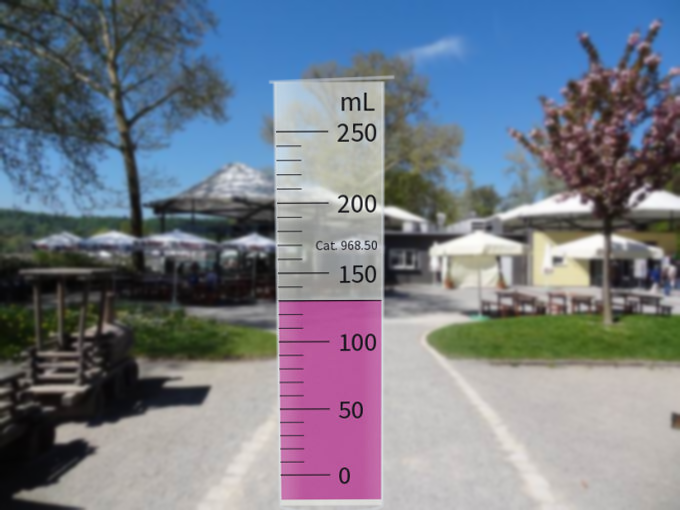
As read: 130; mL
